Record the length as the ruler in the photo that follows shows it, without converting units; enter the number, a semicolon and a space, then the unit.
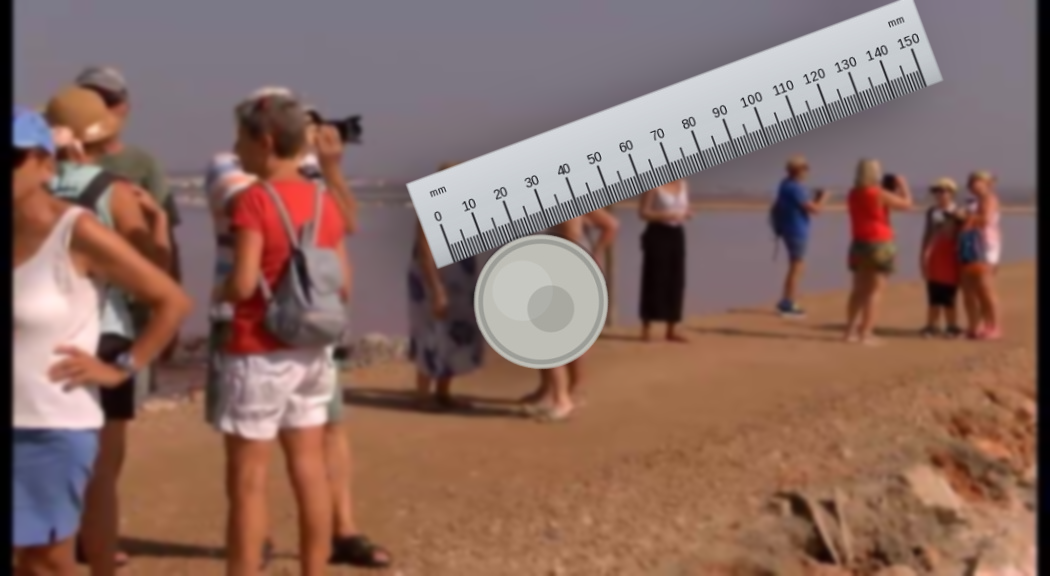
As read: 40; mm
